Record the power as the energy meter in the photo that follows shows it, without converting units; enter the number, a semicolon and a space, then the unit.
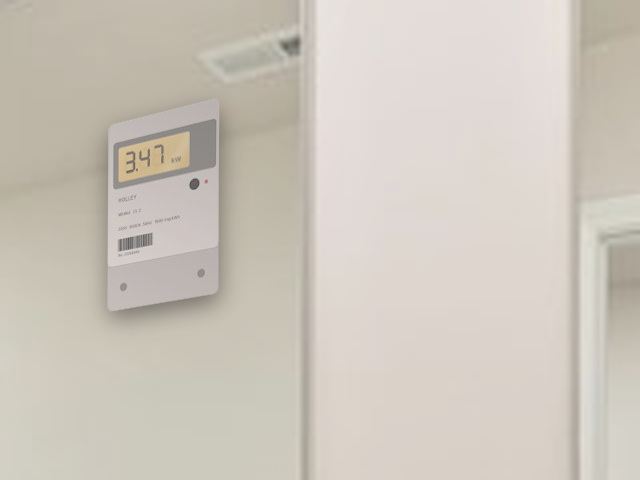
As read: 3.47; kW
